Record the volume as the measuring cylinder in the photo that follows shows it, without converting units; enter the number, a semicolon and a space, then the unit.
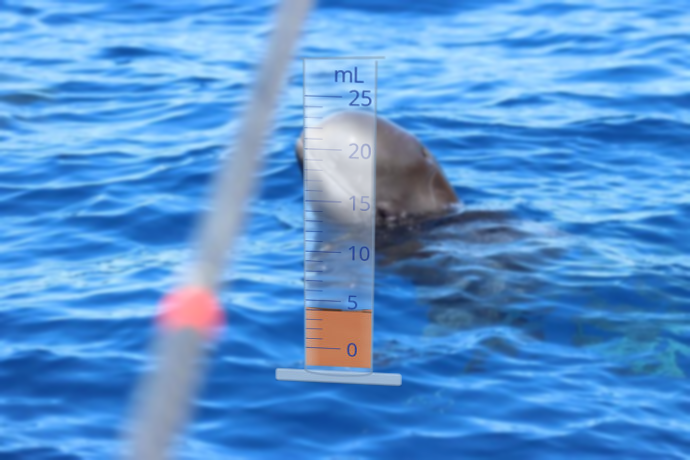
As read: 4; mL
